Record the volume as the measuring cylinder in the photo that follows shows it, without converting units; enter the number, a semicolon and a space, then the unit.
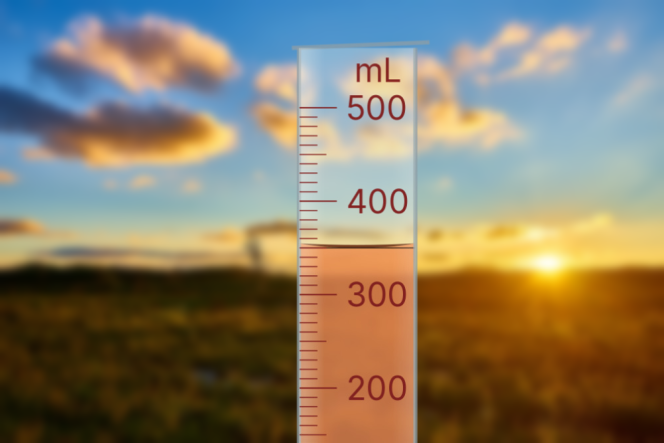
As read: 350; mL
